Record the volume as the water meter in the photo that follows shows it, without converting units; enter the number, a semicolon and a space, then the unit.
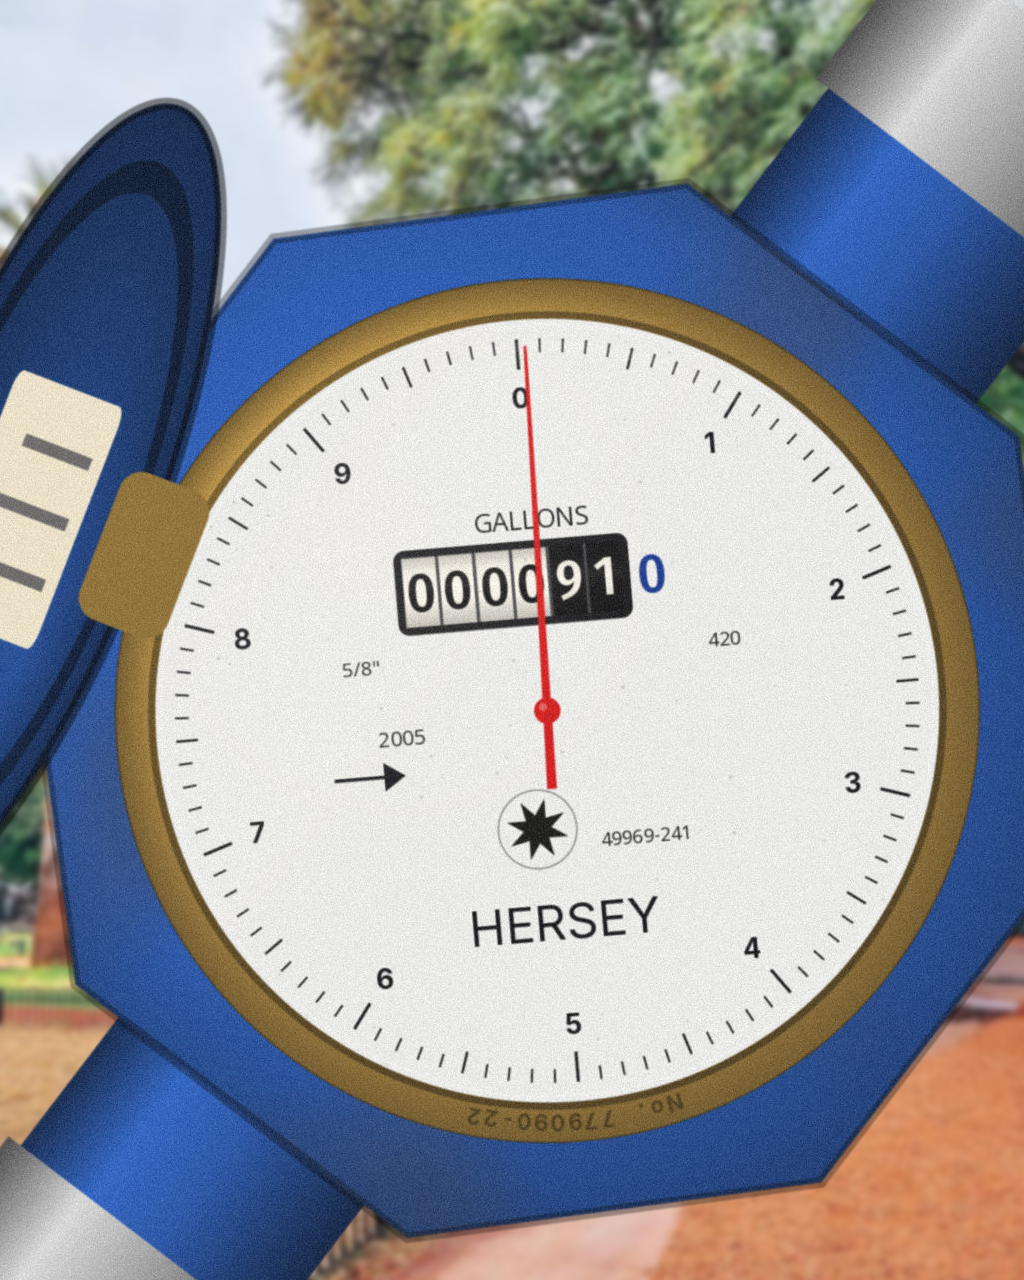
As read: 910.0; gal
